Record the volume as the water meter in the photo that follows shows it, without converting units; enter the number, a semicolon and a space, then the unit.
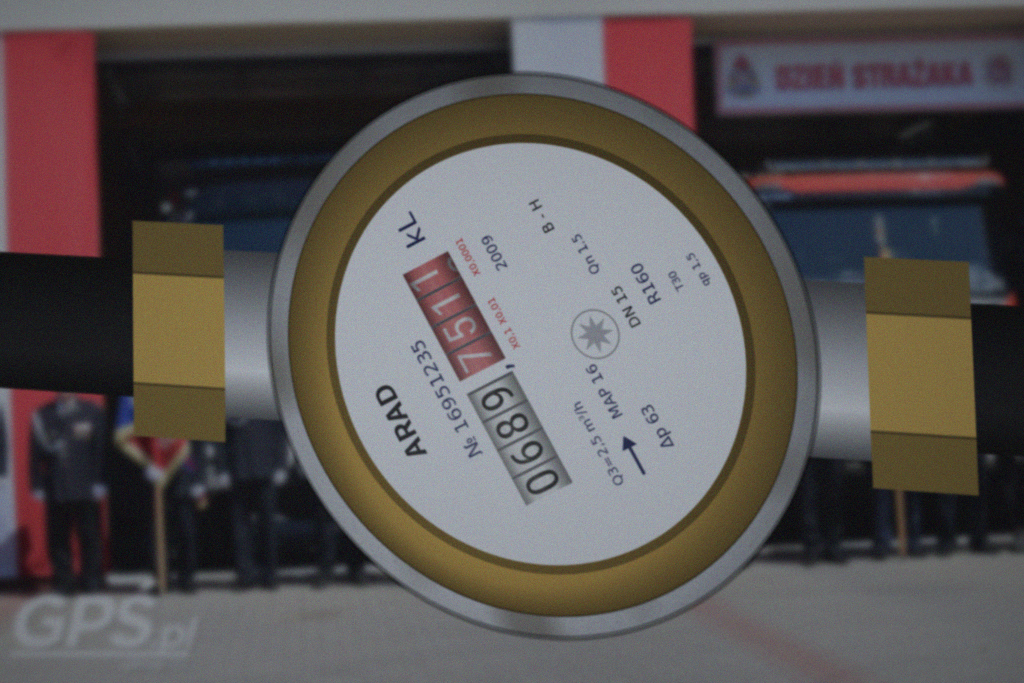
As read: 689.7511; kL
